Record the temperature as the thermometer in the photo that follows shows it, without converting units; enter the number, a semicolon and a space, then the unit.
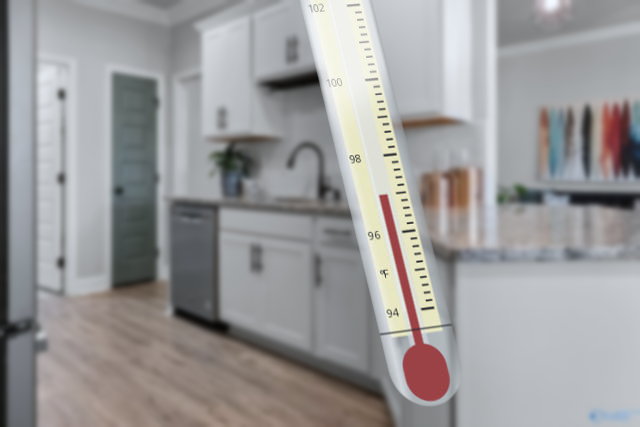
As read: 97; °F
